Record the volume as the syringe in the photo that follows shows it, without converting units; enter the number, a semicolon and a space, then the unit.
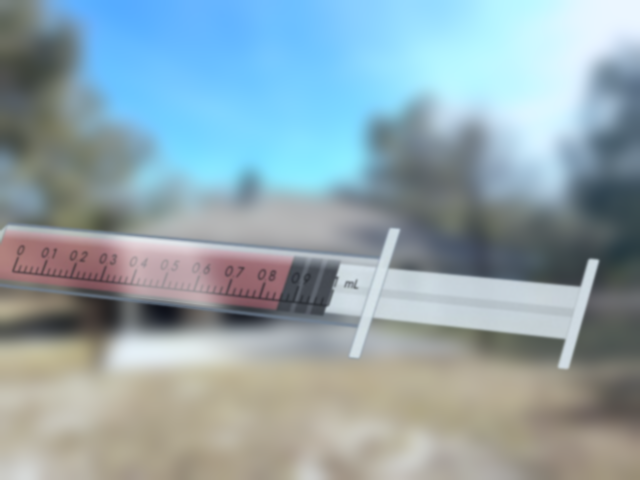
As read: 0.86; mL
